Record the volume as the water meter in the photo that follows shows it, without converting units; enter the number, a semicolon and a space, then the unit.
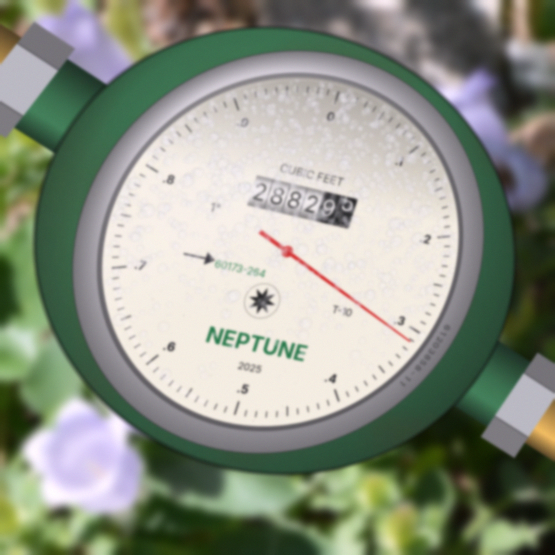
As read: 288295.31; ft³
